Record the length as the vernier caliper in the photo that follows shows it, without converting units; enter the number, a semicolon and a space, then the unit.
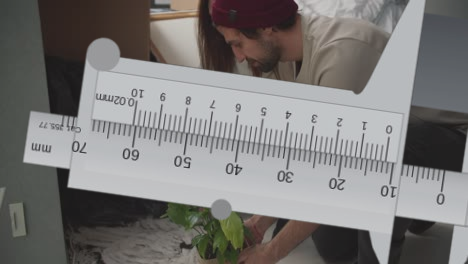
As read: 11.5; mm
